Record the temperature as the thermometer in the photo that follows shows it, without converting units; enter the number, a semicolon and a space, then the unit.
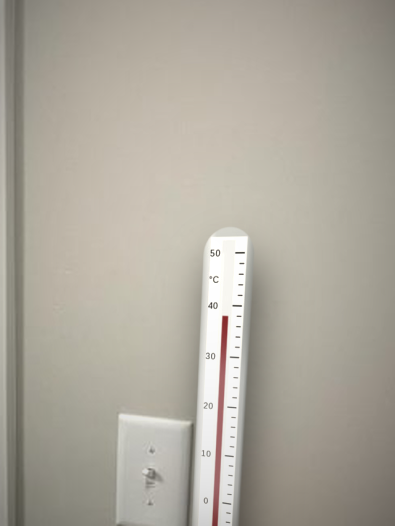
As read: 38; °C
